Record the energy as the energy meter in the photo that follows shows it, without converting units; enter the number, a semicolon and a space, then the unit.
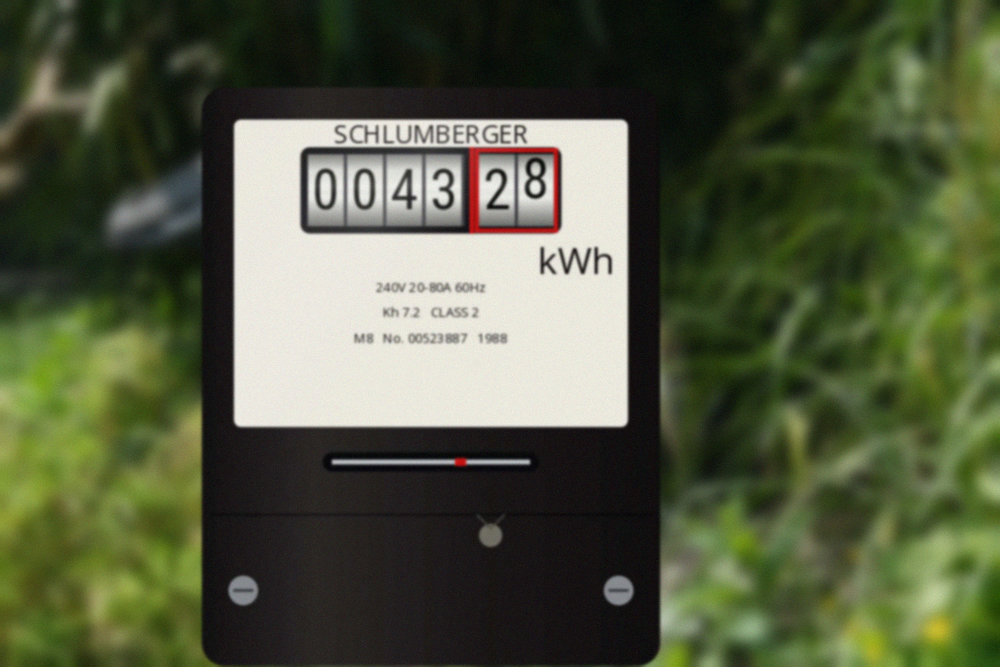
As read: 43.28; kWh
